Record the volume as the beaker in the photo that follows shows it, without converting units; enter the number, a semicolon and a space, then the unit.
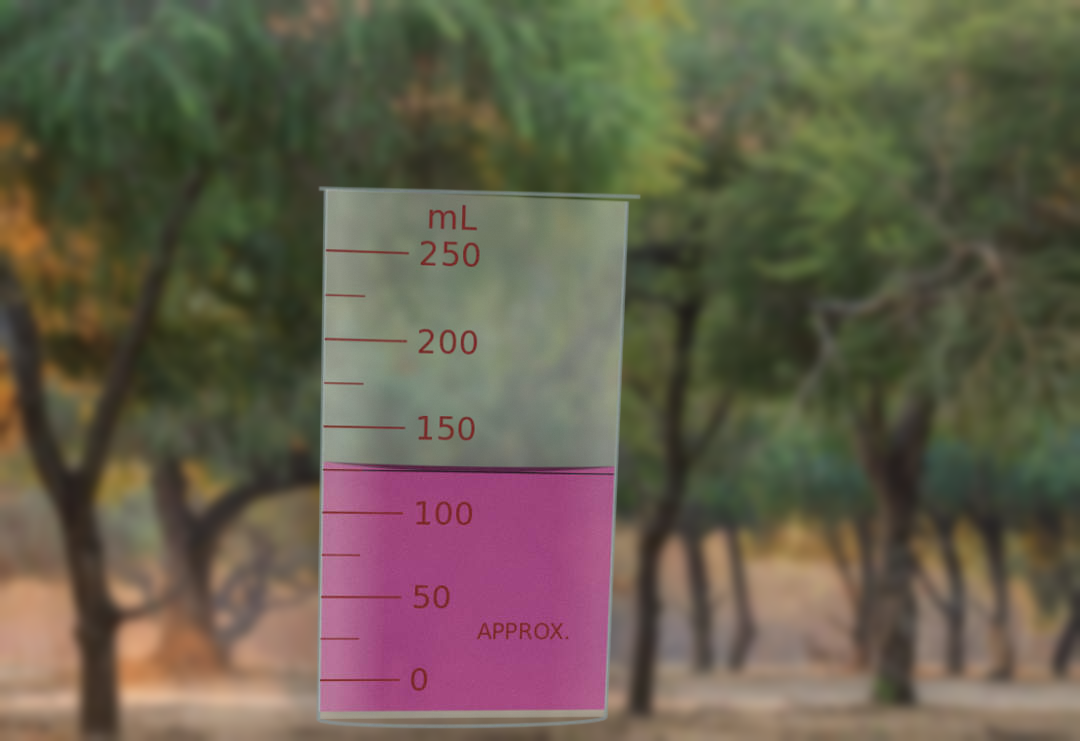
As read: 125; mL
